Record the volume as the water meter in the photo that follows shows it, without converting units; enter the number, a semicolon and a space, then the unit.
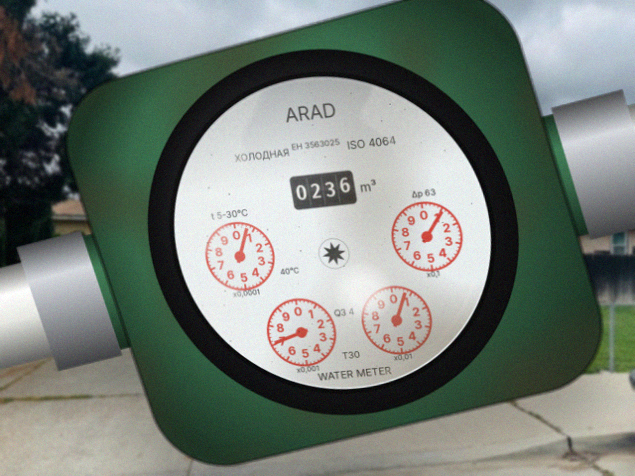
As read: 236.1070; m³
